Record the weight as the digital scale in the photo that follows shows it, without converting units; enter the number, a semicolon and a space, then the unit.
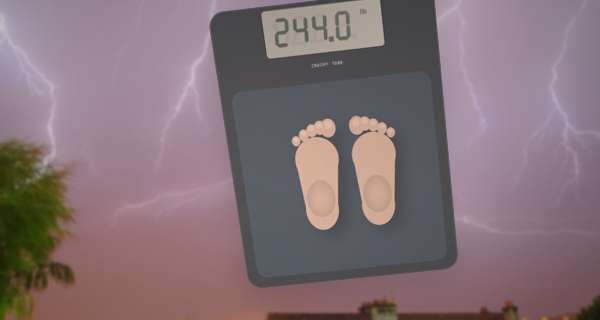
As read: 244.0; lb
